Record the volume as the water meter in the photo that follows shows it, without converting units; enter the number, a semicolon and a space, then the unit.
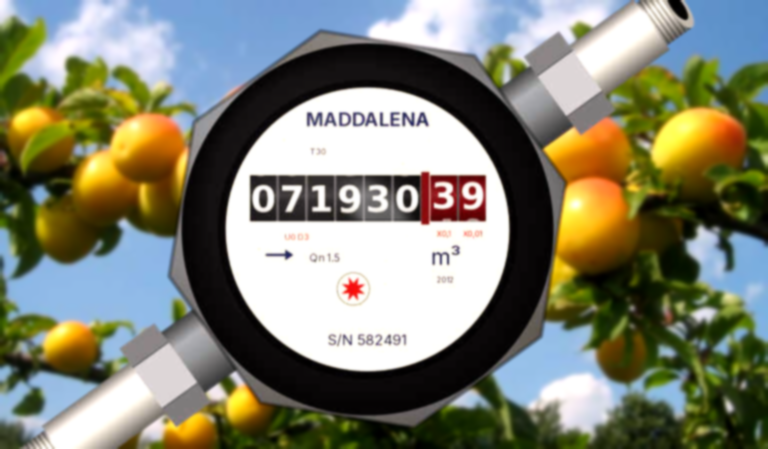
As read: 71930.39; m³
